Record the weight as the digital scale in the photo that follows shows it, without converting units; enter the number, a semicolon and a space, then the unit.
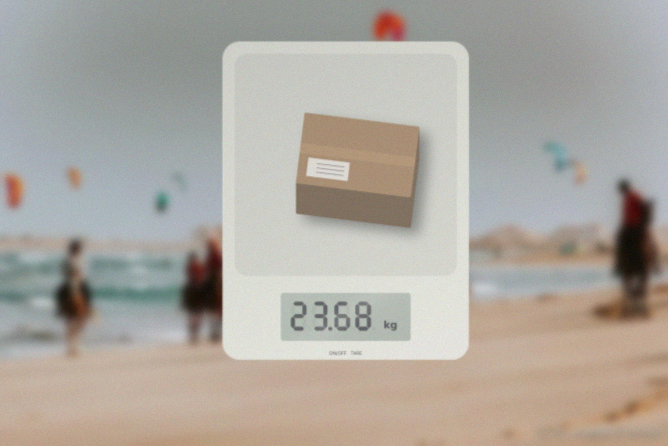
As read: 23.68; kg
